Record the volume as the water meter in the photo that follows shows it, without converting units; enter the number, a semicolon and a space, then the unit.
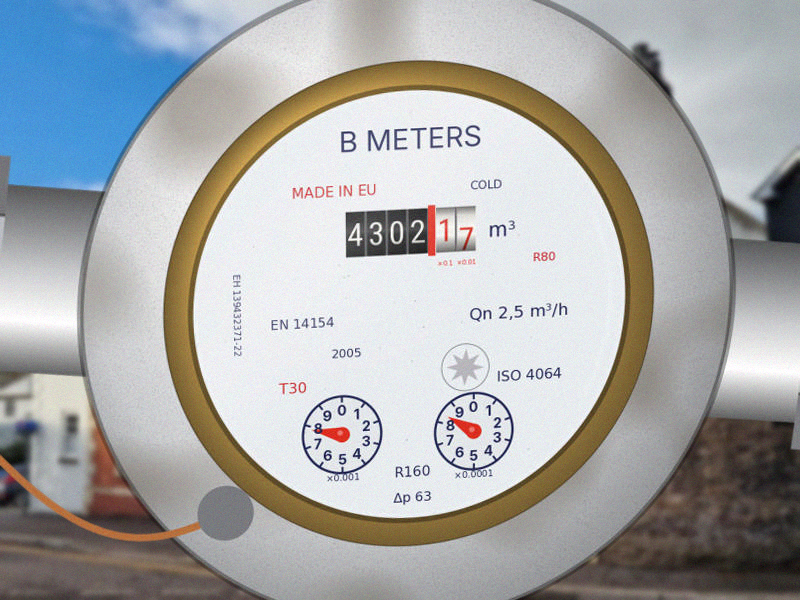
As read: 4302.1678; m³
